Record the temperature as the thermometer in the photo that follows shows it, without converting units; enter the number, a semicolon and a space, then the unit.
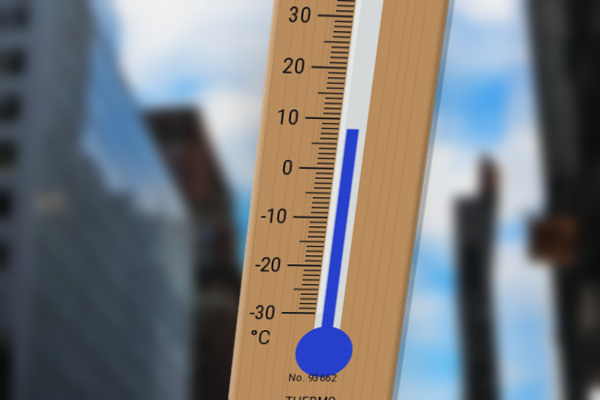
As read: 8; °C
